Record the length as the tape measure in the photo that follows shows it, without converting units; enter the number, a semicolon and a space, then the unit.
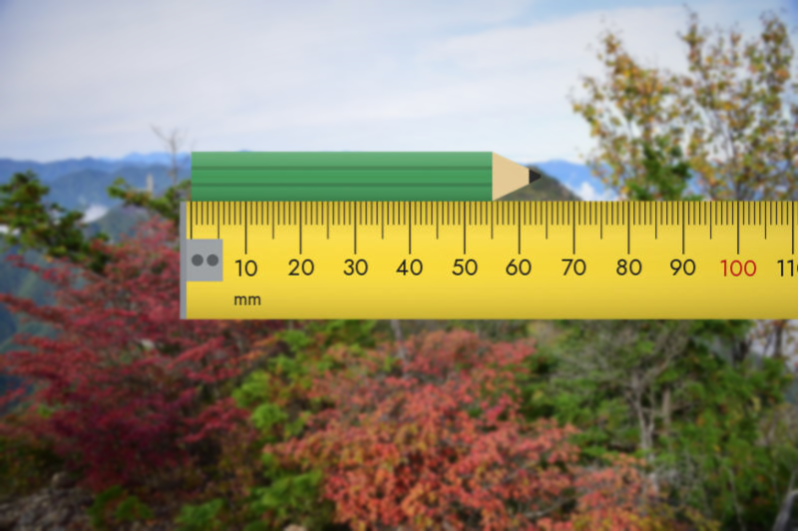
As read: 64; mm
